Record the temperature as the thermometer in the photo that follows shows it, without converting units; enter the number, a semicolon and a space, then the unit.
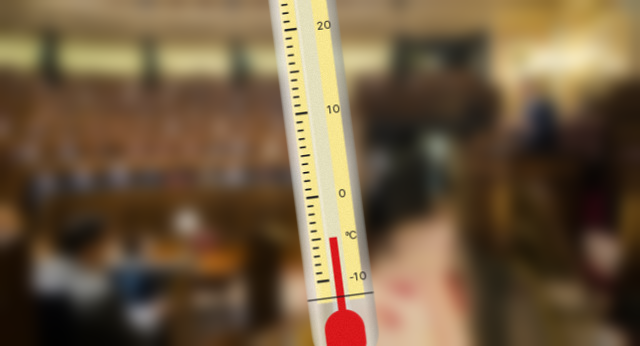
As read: -5; °C
